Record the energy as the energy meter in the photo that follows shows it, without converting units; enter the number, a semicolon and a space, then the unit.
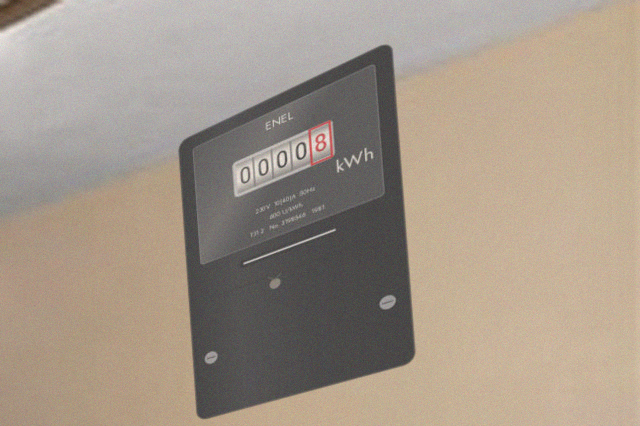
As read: 0.8; kWh
